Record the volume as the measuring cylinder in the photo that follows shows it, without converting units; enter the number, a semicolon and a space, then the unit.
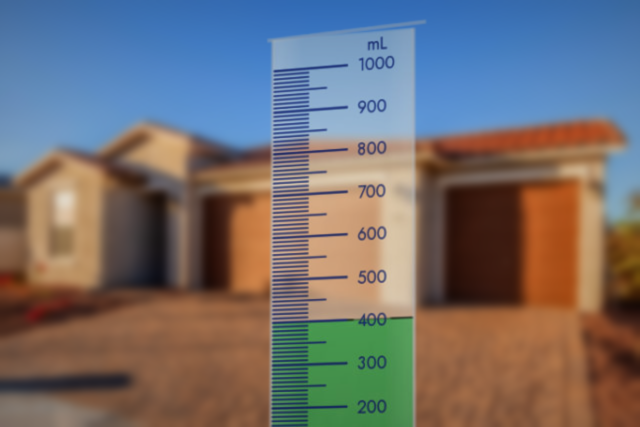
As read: 400; mL
